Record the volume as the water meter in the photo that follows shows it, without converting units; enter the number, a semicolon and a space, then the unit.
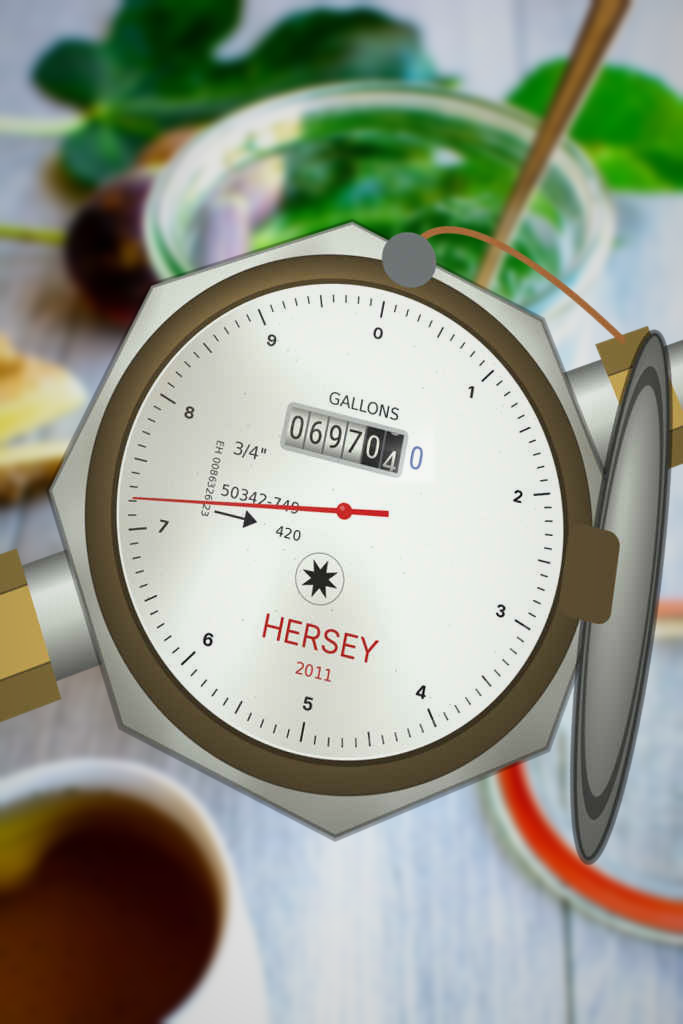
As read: 697037.2; gal
